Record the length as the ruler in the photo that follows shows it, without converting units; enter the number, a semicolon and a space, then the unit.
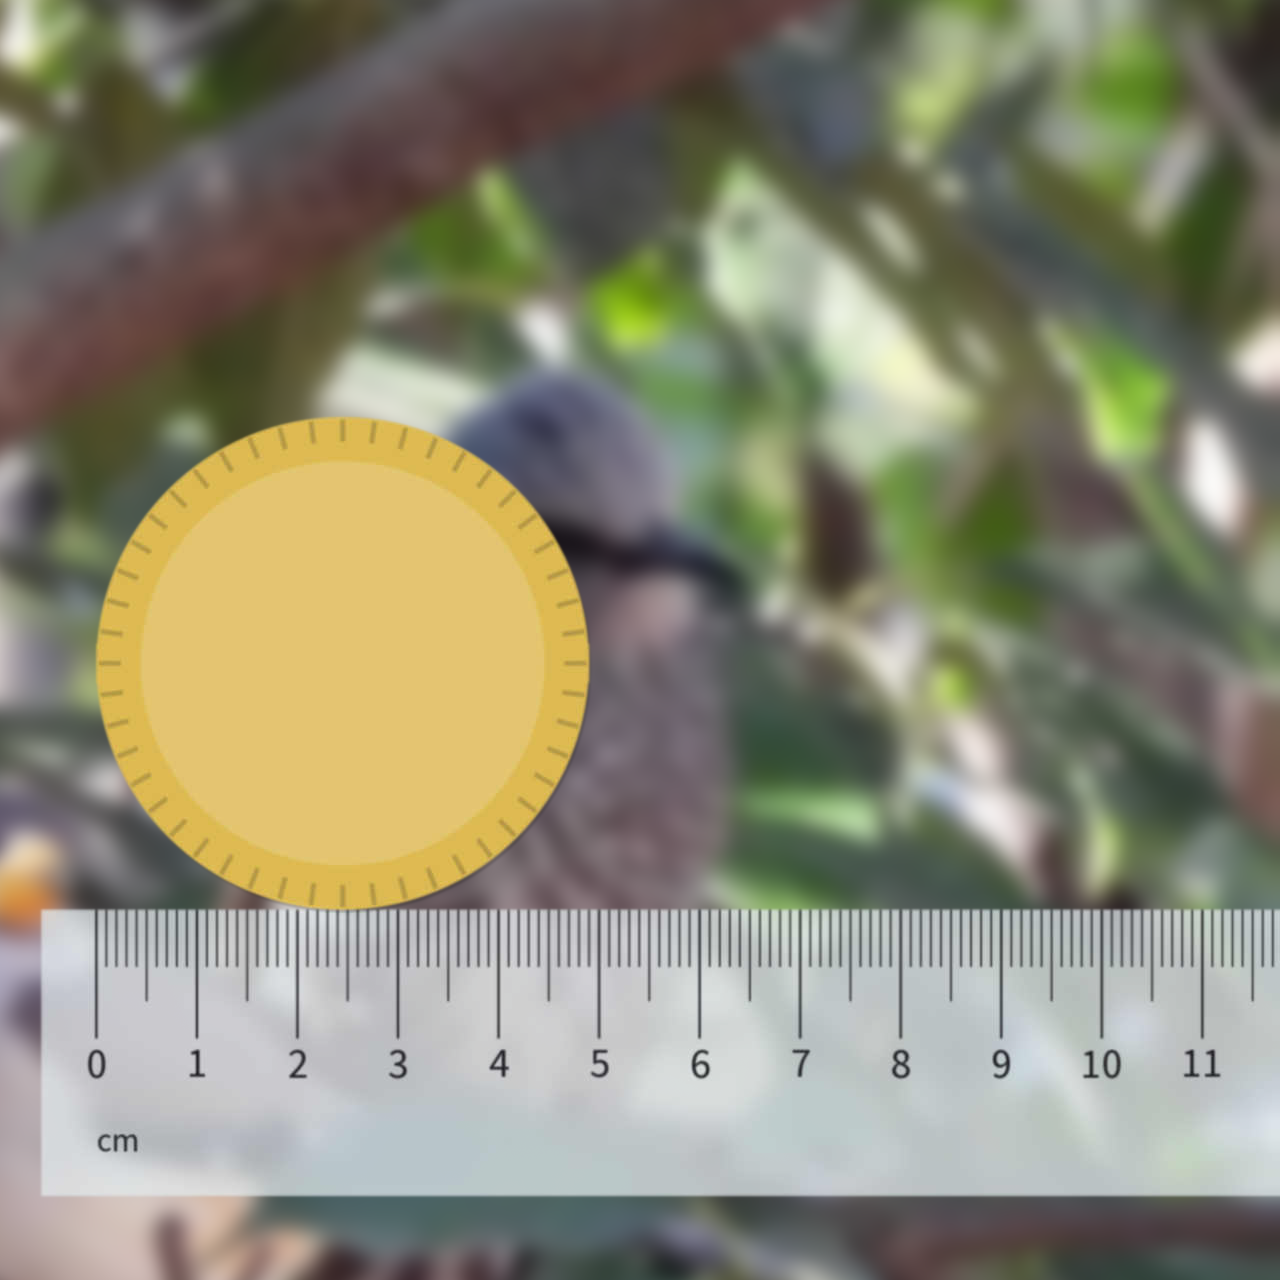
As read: 4.9; cm
